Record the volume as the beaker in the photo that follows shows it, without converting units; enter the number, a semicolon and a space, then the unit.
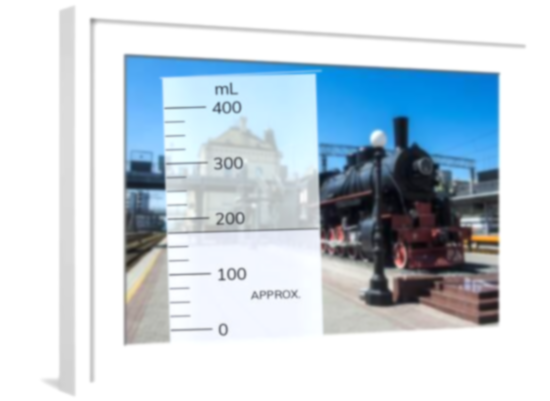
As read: 175; mL
